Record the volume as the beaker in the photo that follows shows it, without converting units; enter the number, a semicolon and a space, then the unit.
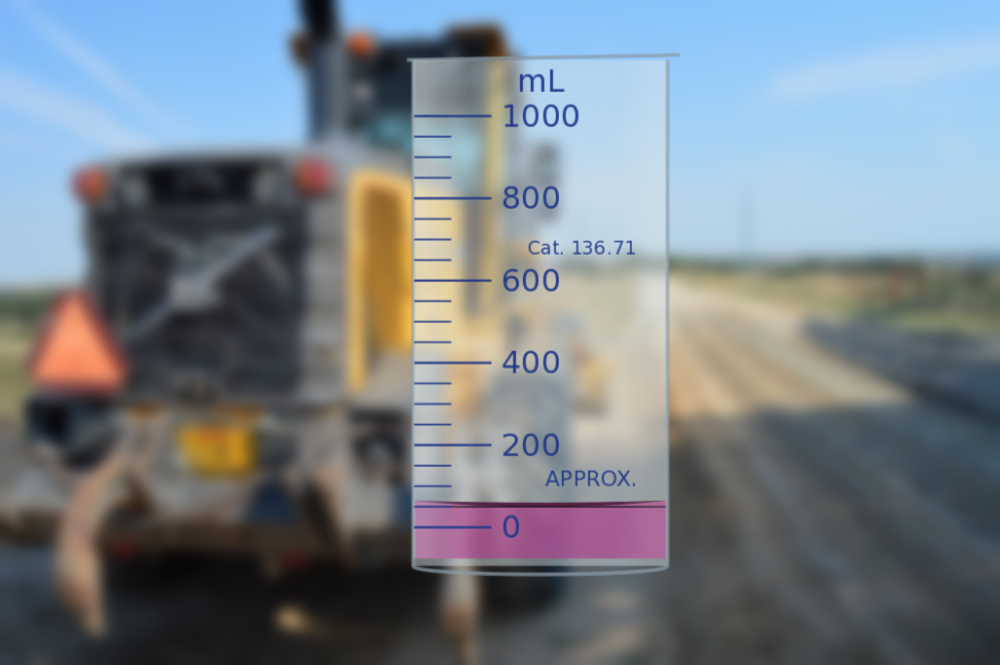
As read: 50; mL
